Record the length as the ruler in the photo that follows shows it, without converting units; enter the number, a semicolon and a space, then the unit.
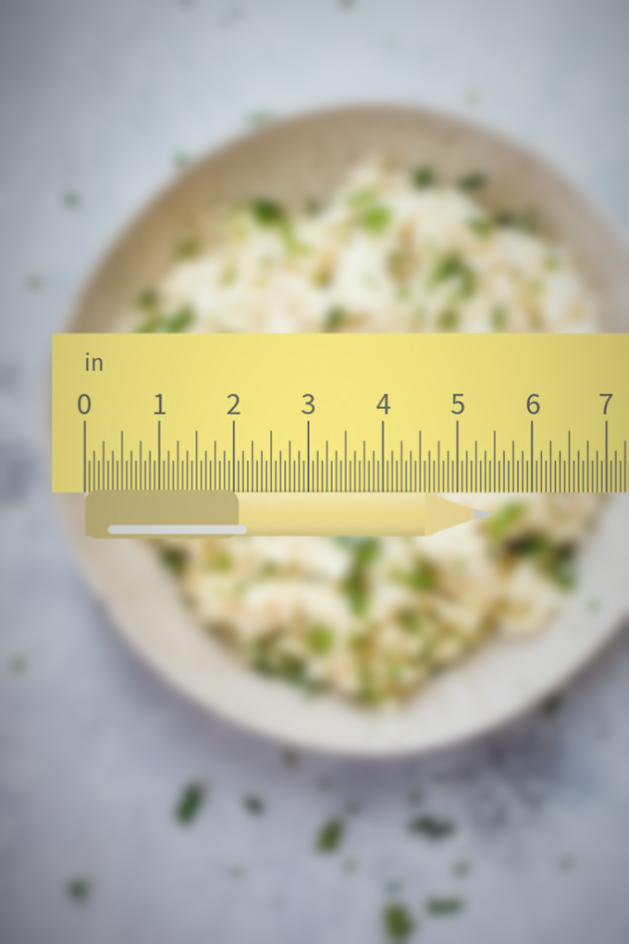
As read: 5.4375; in
